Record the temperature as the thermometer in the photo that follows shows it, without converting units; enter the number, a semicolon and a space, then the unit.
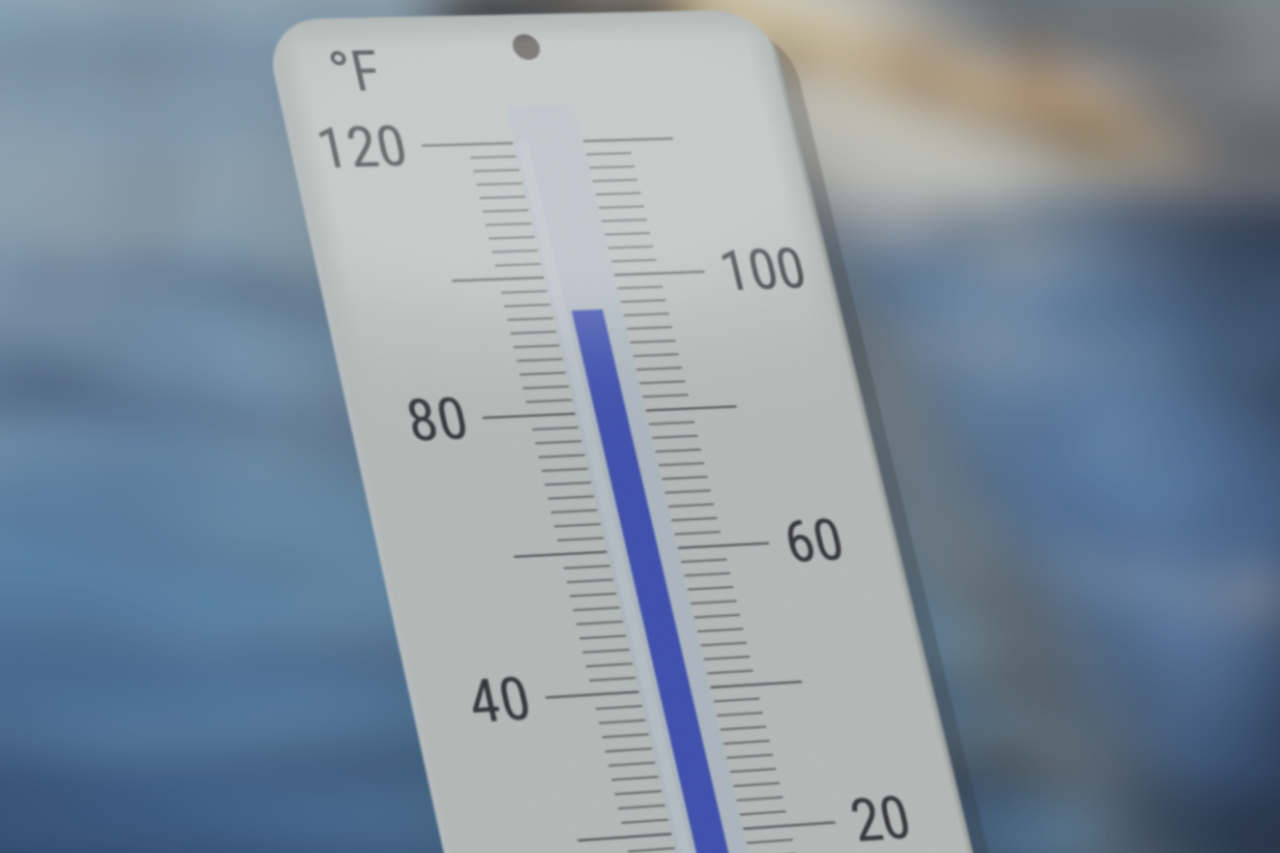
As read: 95; °F
